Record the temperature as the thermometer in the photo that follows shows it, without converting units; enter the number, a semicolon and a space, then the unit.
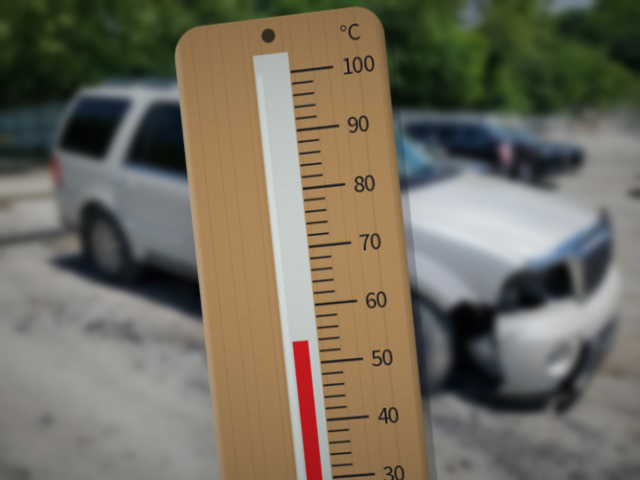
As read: 54; °C
